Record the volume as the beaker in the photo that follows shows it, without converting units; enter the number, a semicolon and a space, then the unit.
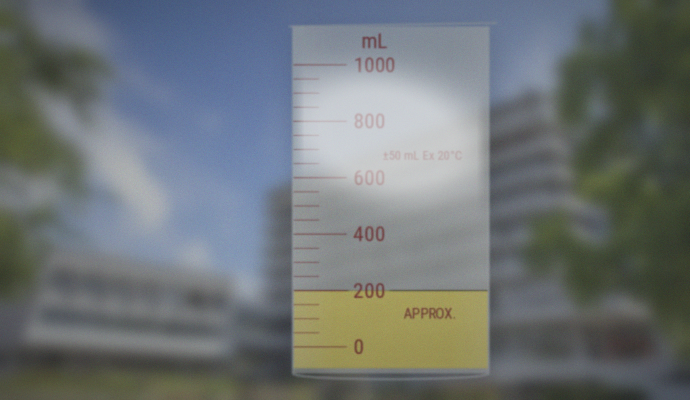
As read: 200; mL
